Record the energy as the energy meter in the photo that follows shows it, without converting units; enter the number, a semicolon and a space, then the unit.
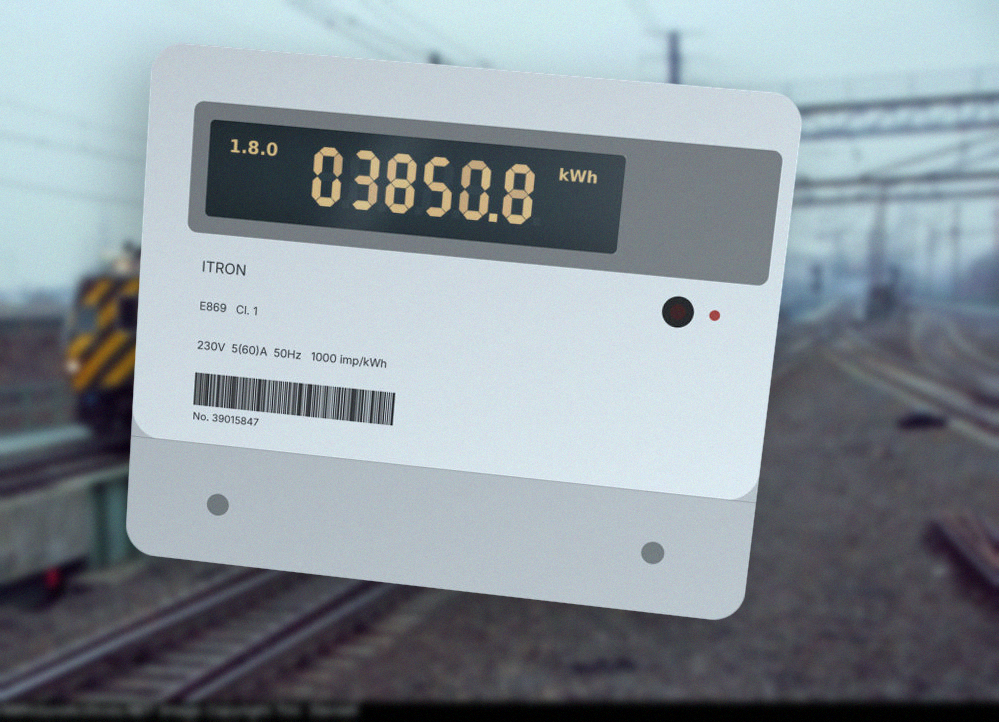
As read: 3850.8; kWh
